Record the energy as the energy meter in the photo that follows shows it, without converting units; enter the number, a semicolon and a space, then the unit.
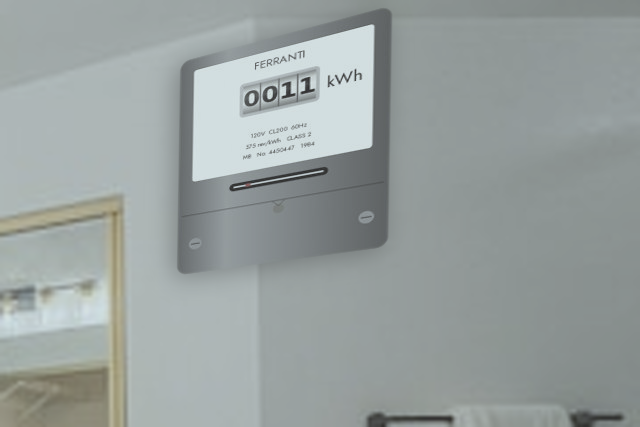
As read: 11; kWh
